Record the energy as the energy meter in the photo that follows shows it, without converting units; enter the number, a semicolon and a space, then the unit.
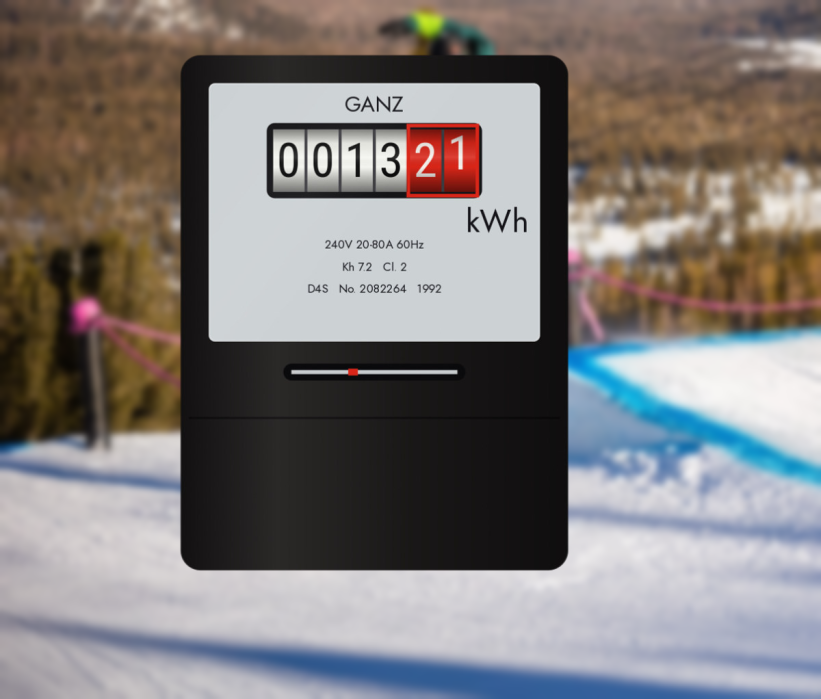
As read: 13.21; kWh
